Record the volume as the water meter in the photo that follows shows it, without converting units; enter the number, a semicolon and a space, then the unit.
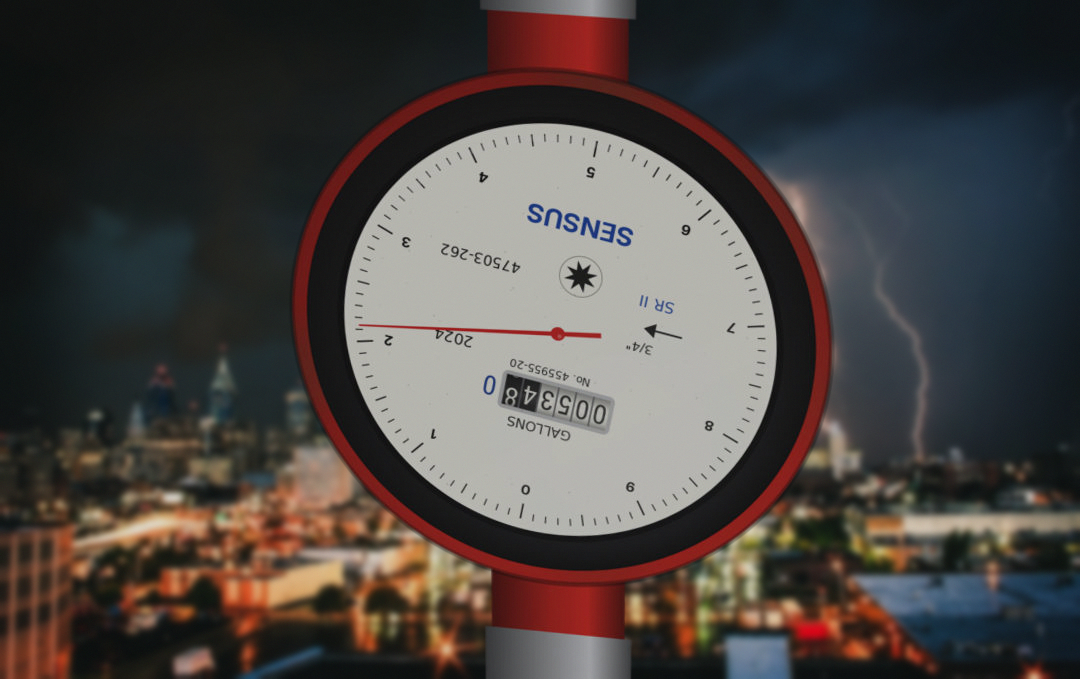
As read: 53482.1; gal
